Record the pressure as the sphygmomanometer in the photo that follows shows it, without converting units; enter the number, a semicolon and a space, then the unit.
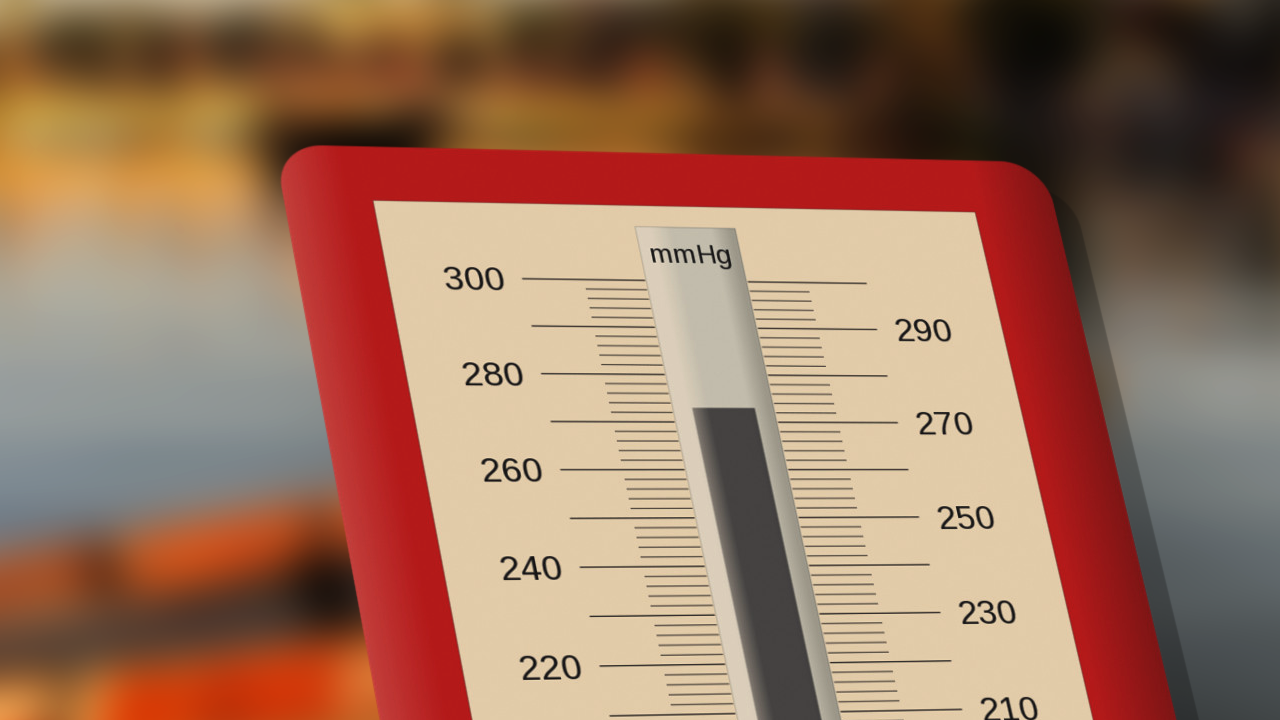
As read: 273; mmHg
